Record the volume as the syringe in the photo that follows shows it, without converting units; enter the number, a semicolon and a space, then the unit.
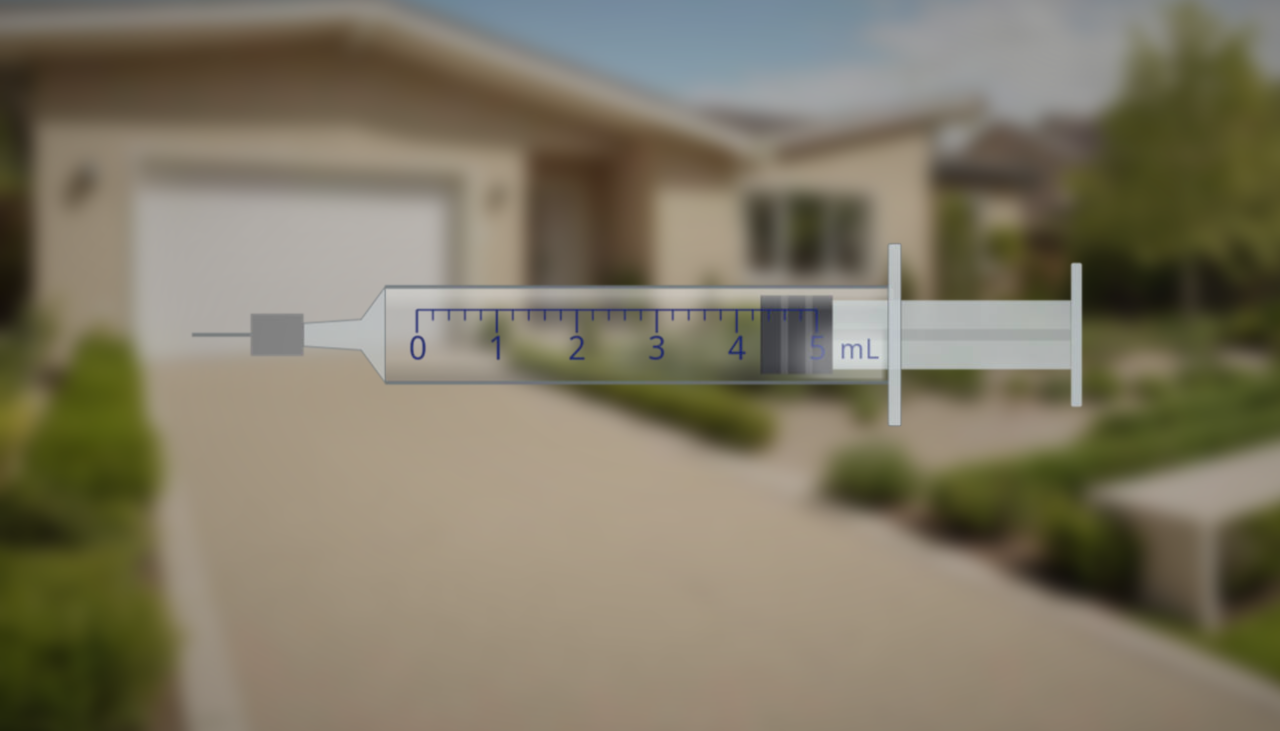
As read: 4.3; mL
